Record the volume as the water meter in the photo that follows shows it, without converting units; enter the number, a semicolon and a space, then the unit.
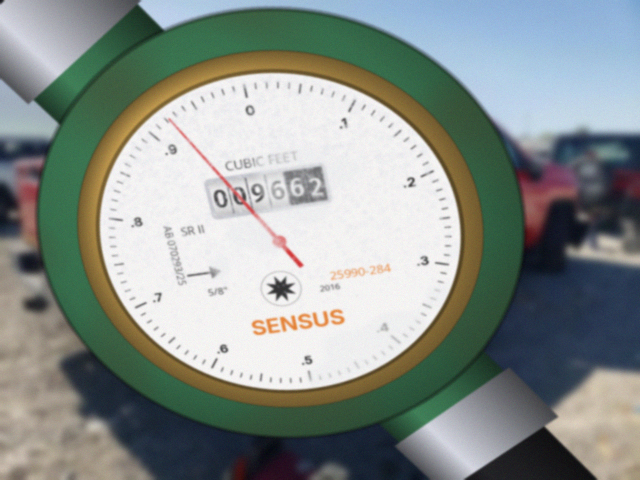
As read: 9661.92; ft³
